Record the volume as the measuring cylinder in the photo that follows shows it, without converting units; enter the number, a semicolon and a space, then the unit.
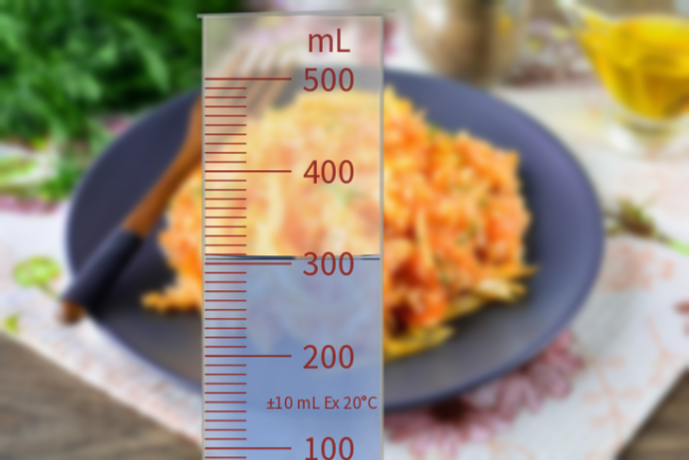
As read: 305; mL
